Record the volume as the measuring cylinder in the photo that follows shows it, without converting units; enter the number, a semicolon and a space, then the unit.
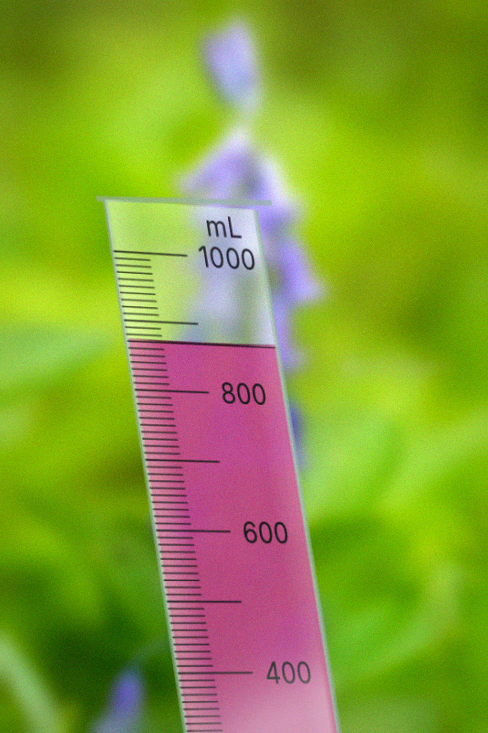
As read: 870; mL
